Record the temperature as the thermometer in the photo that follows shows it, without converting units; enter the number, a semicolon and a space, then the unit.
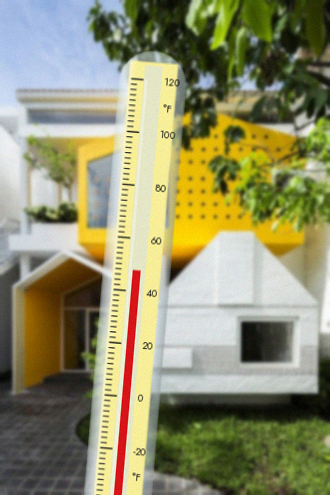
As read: 48; °F
